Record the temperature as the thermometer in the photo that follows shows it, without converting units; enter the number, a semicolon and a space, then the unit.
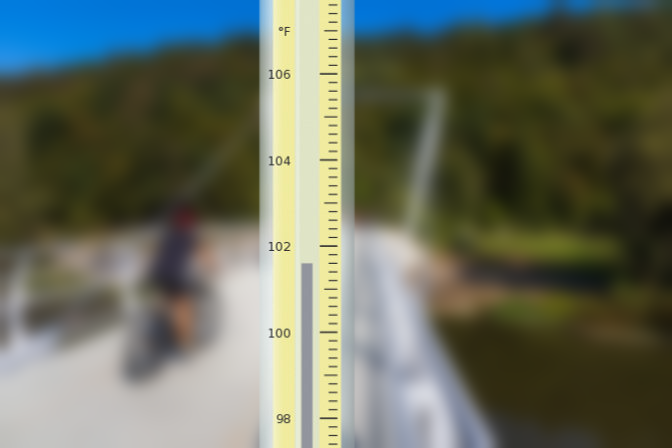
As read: 101.6; °F
